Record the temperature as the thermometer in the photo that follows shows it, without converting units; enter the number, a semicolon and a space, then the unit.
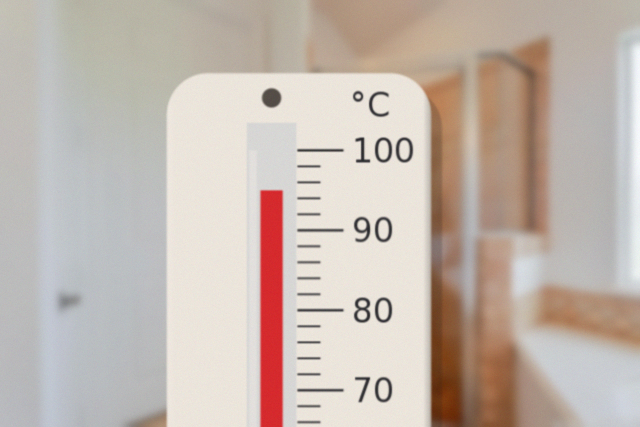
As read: 95; °C
